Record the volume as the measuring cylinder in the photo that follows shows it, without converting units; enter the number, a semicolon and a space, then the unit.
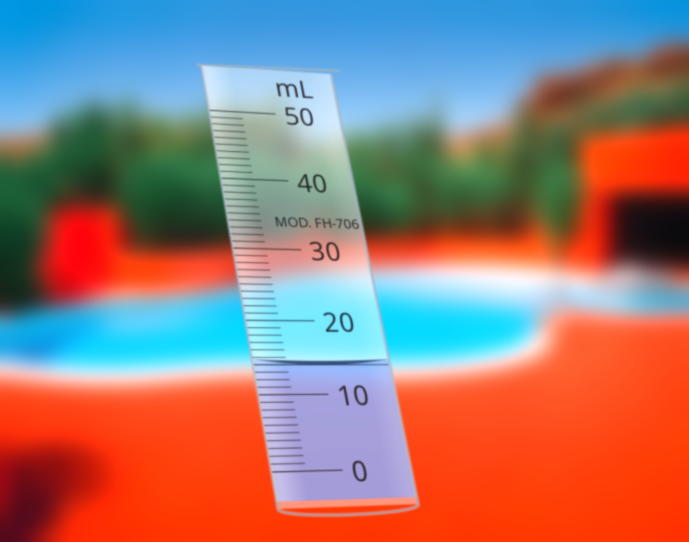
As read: 14; mL
